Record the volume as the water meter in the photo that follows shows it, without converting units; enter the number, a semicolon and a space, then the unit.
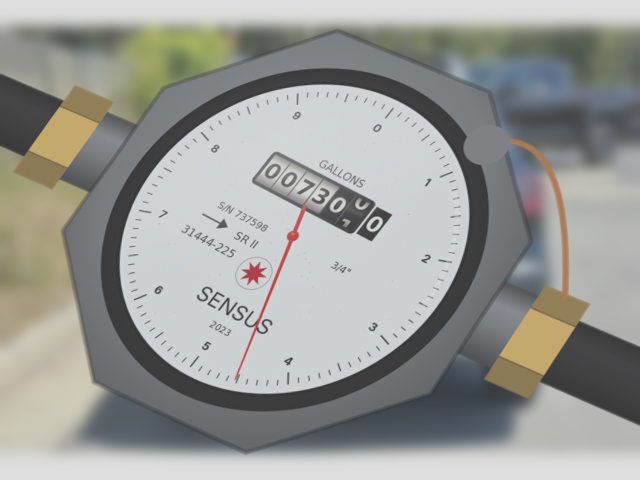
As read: 73004.5; gal
